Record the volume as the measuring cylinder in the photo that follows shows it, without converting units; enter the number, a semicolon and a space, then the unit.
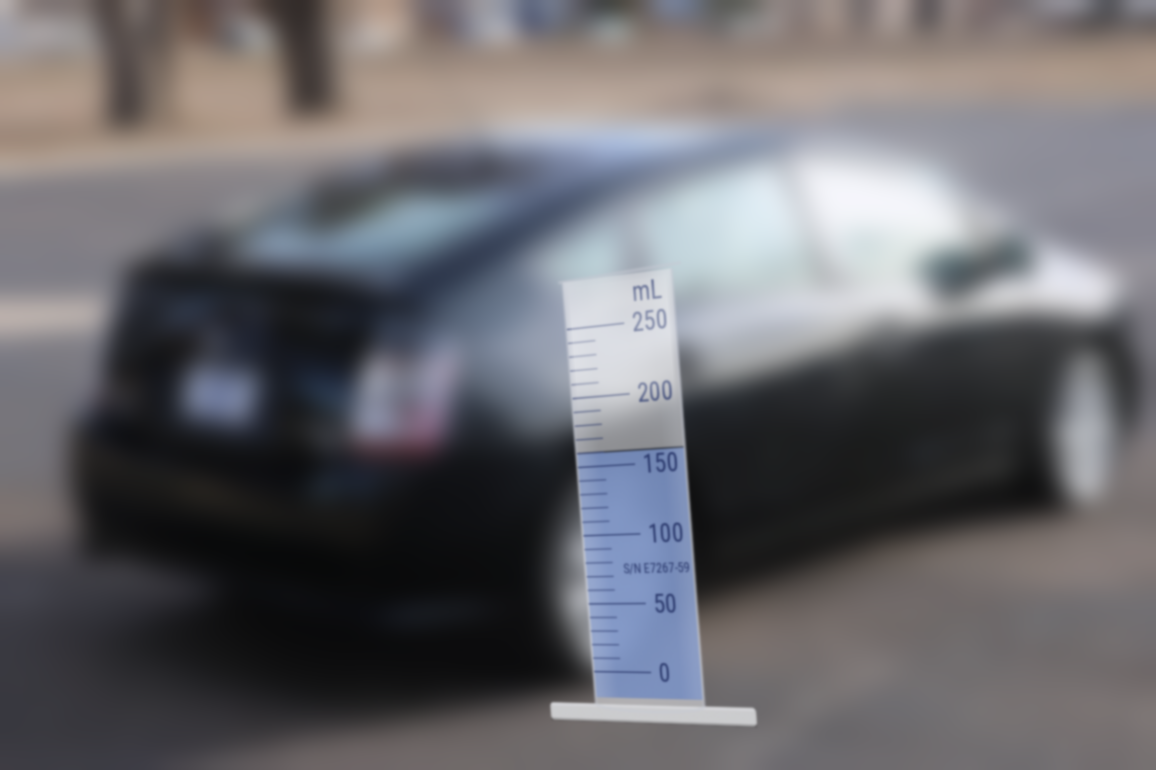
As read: 160; mL
